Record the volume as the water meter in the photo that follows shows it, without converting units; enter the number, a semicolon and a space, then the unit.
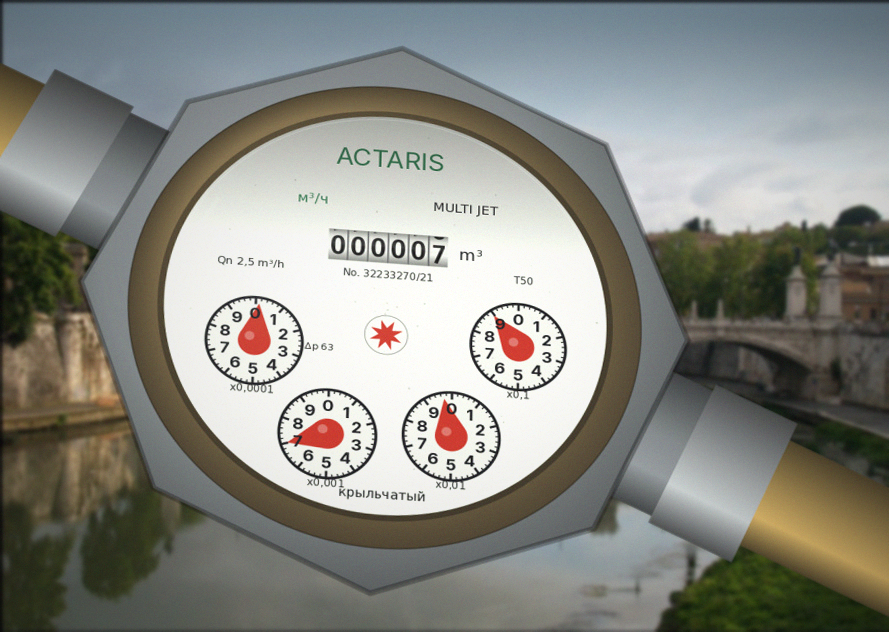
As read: 6.8970; m³
